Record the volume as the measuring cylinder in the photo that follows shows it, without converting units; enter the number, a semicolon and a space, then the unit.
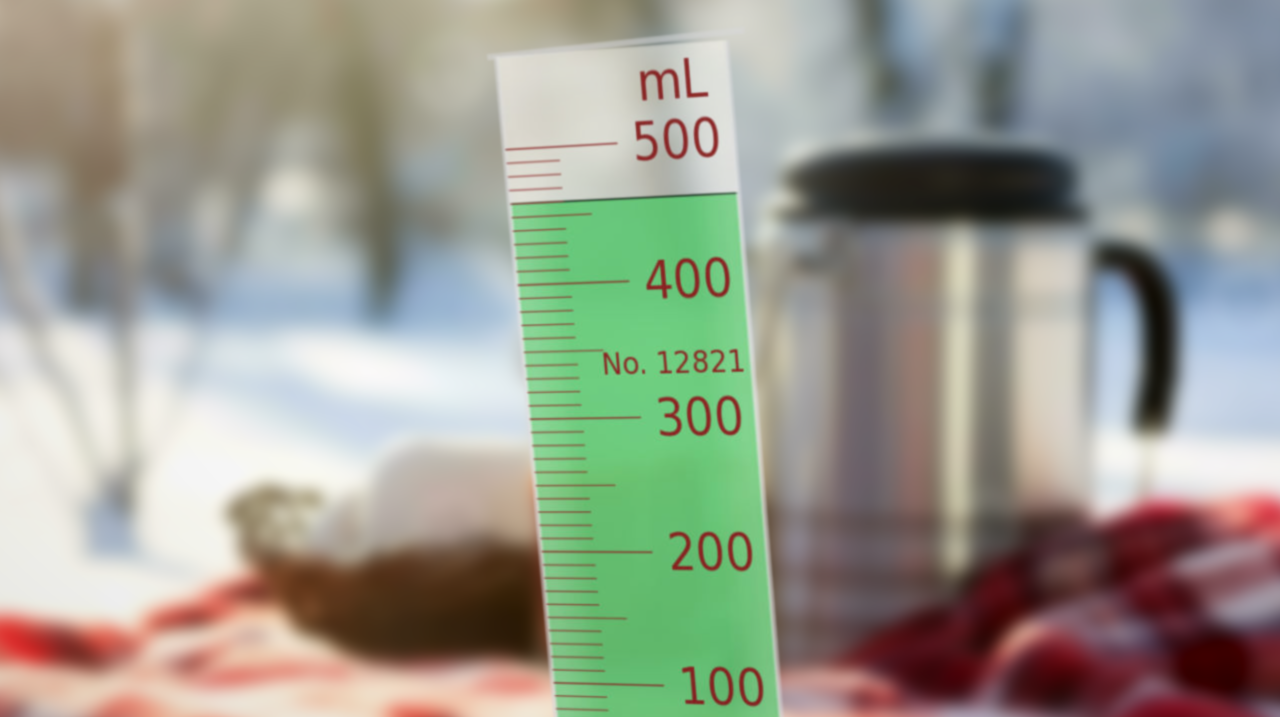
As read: 460; mL
